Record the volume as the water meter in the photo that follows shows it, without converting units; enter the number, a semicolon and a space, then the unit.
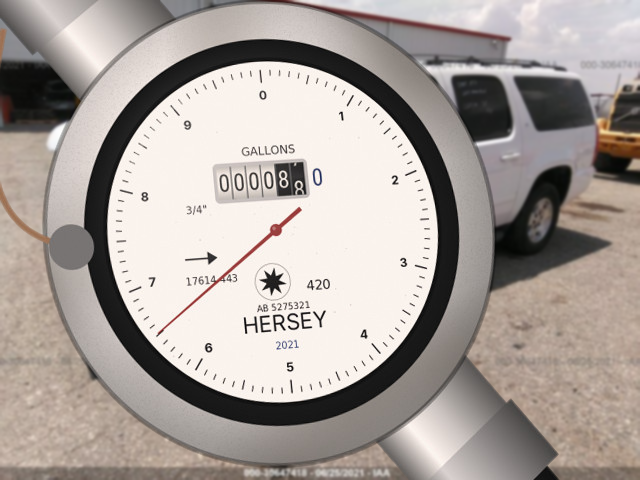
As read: 876.5; gal
